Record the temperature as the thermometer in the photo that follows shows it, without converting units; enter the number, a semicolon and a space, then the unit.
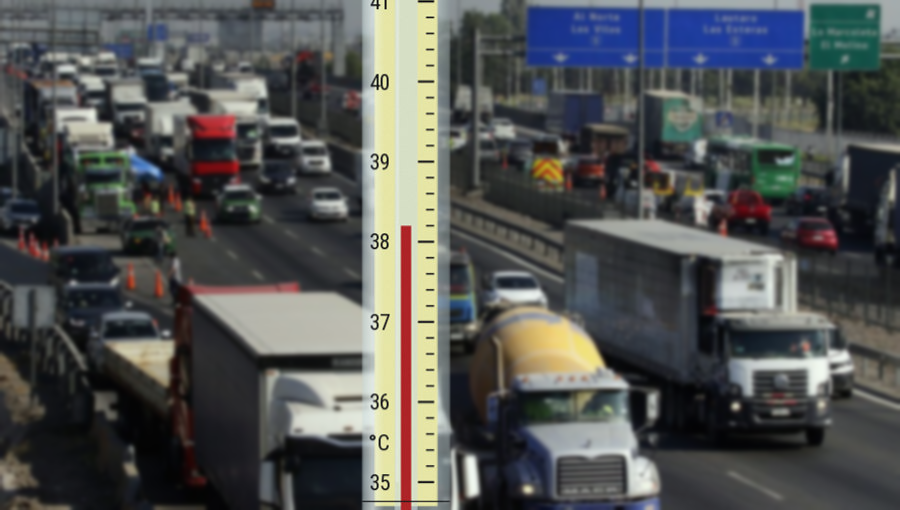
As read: 38.2; °C
